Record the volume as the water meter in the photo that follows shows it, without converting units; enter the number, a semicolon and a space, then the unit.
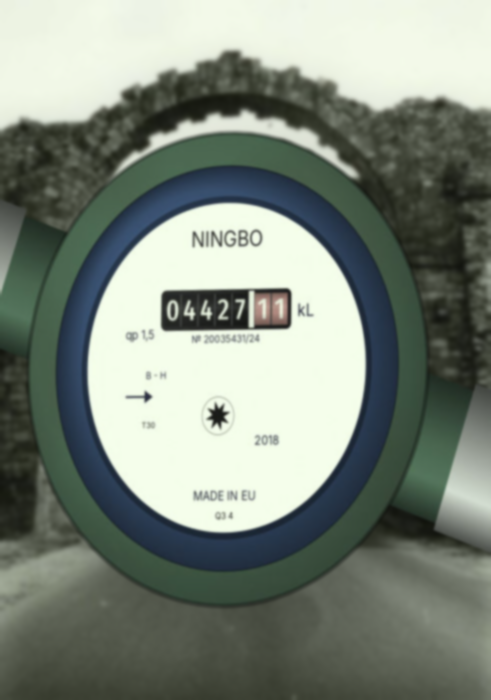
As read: 4427.11; kL
